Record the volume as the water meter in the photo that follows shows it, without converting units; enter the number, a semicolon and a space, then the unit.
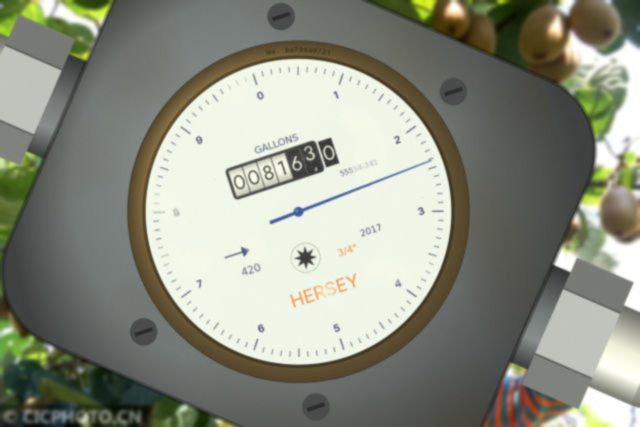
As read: 81632.4; gal
